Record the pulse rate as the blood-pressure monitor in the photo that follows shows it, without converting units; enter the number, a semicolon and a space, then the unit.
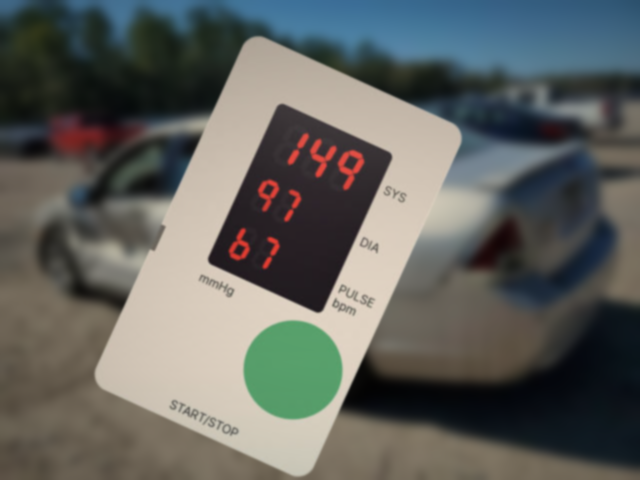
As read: 67; bpm
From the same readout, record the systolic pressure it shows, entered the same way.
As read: 149; mmHg
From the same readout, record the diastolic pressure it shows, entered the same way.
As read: 97; mmHg
